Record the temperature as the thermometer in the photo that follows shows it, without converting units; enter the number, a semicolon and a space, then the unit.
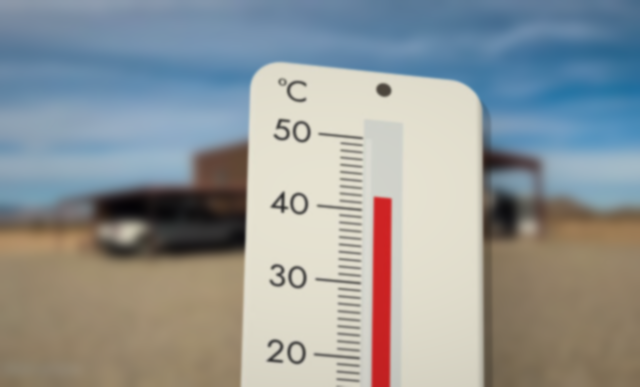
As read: 42; °C
